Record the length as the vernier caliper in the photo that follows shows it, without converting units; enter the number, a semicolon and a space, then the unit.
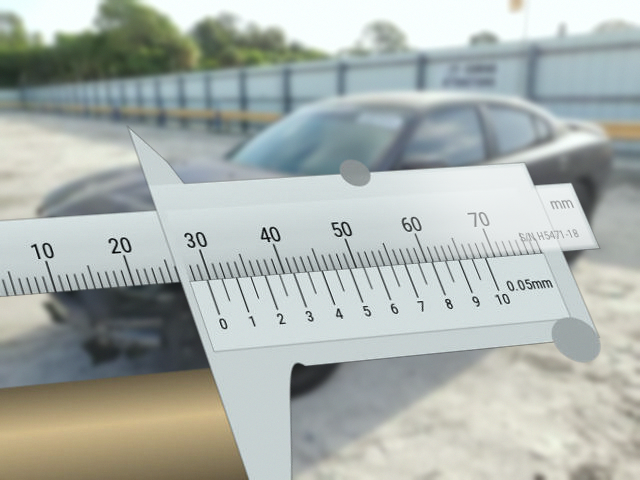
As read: 29.6; mm
